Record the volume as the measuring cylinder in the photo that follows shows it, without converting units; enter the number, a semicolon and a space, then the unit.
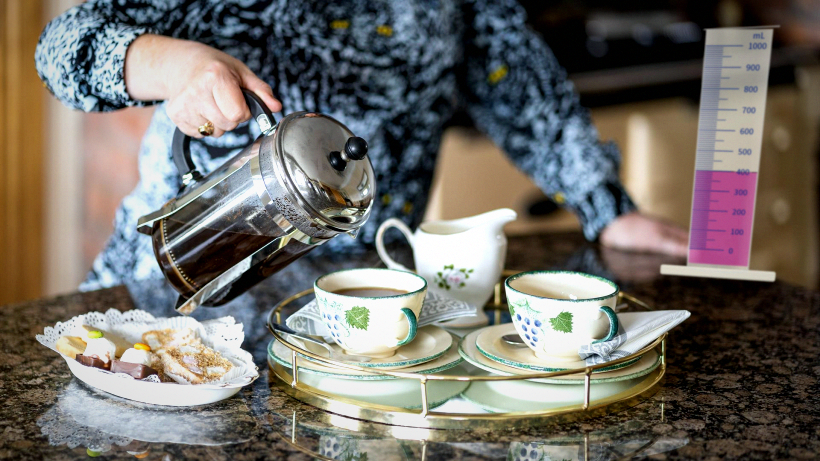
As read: 400; mL
